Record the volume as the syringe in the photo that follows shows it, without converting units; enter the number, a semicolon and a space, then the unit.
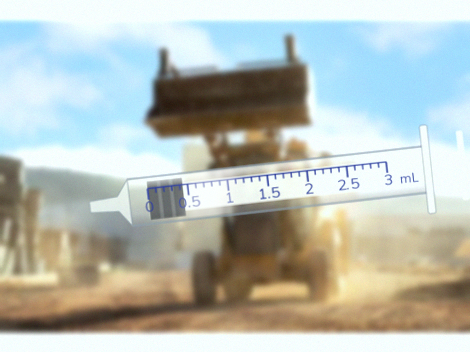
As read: 0; mL
